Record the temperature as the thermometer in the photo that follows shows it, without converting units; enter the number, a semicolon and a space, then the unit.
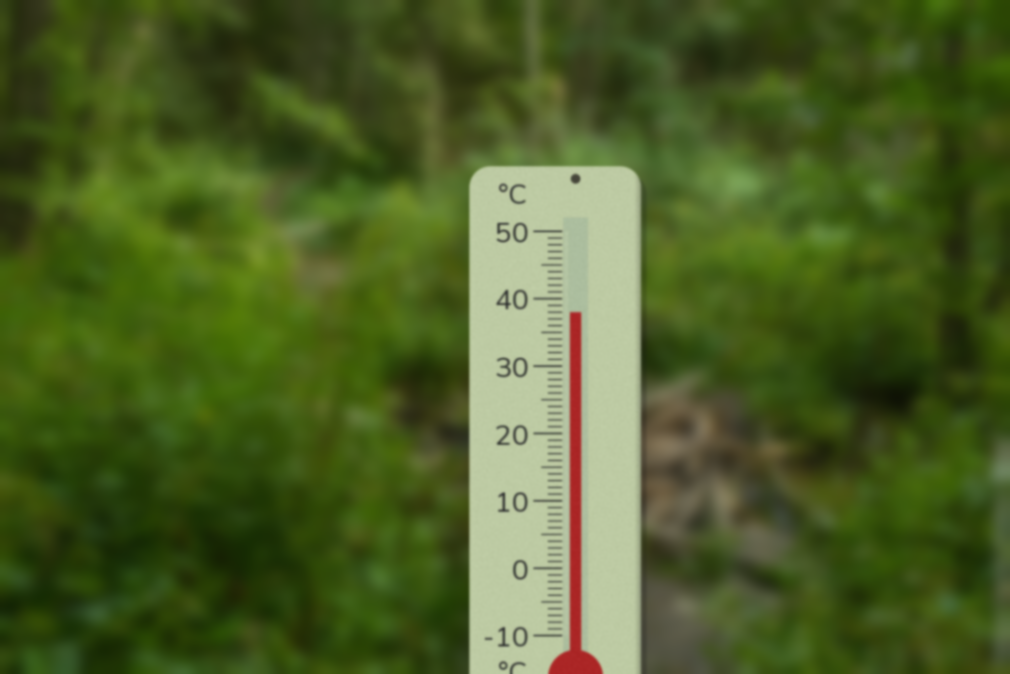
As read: 38; °C
